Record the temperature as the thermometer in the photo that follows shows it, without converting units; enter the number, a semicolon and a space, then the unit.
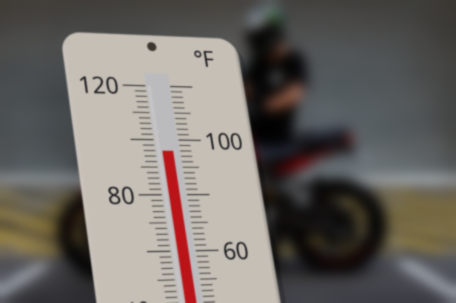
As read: 96; °F
